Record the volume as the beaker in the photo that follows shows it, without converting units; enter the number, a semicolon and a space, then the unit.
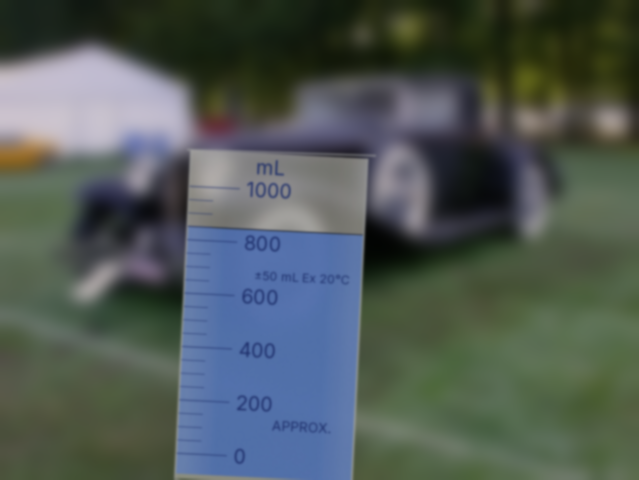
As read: 850; mL
